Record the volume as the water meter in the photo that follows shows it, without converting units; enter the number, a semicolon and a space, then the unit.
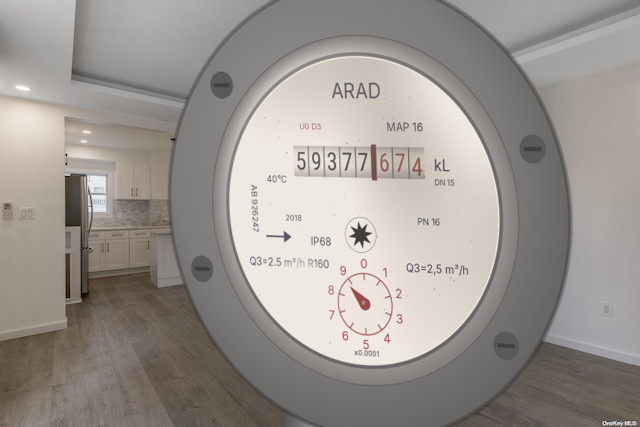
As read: 59377.6738; kL
